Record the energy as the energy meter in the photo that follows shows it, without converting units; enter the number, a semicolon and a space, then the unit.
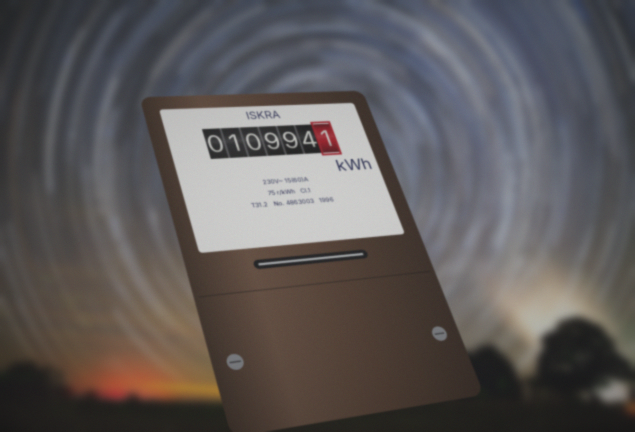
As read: 10994.1; kWh
